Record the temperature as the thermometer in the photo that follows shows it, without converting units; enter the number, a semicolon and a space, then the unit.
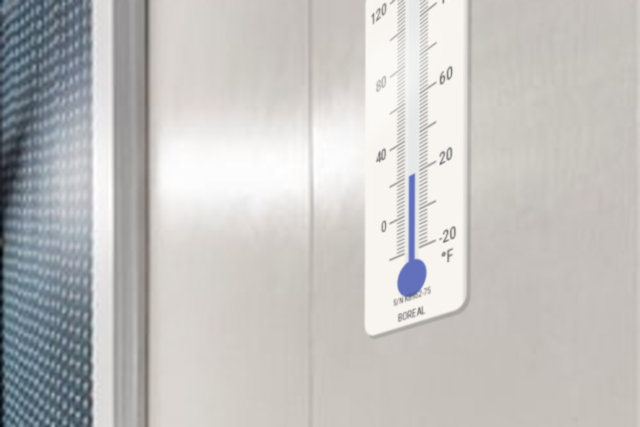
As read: 20; °F
